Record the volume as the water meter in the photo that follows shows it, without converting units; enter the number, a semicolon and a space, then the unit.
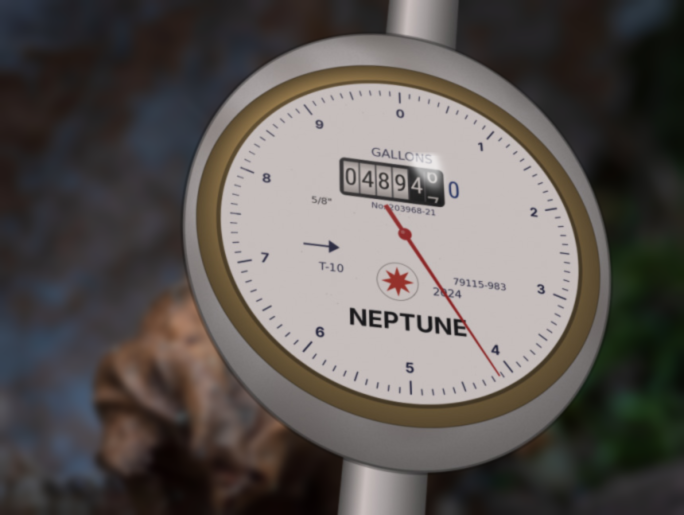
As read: 489464.1; gal
